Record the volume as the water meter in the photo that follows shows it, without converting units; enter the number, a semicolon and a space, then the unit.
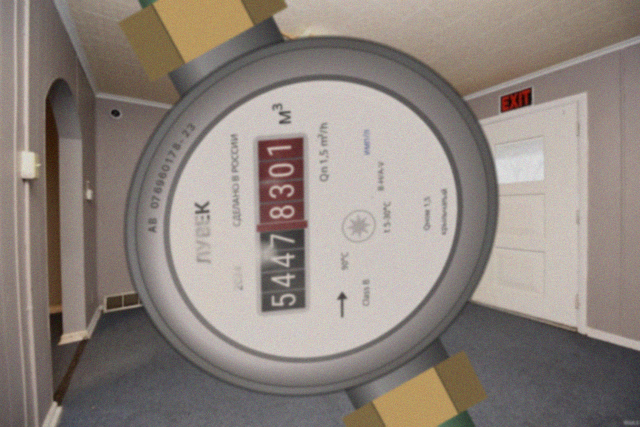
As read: 5447.8301; m³
